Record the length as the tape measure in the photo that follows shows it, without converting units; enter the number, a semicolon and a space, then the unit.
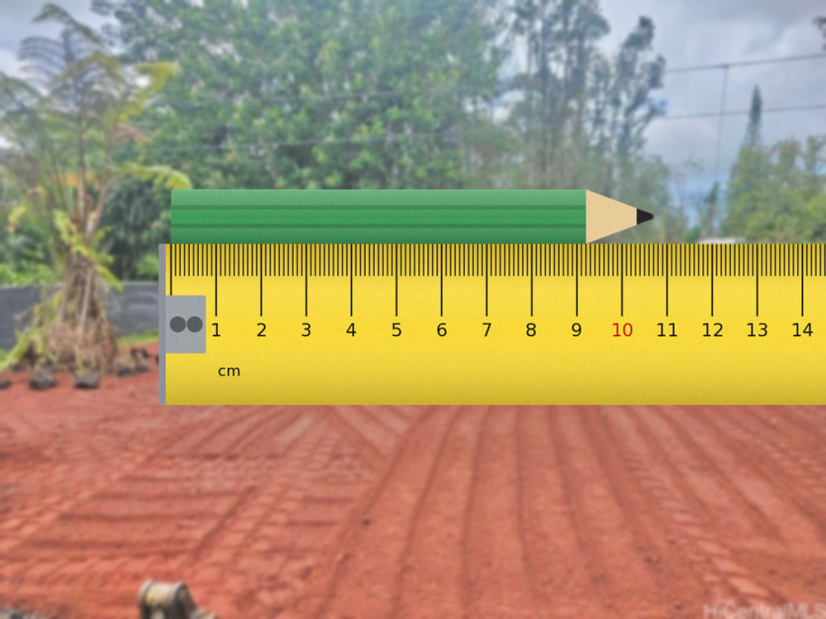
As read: 10.7; cm
